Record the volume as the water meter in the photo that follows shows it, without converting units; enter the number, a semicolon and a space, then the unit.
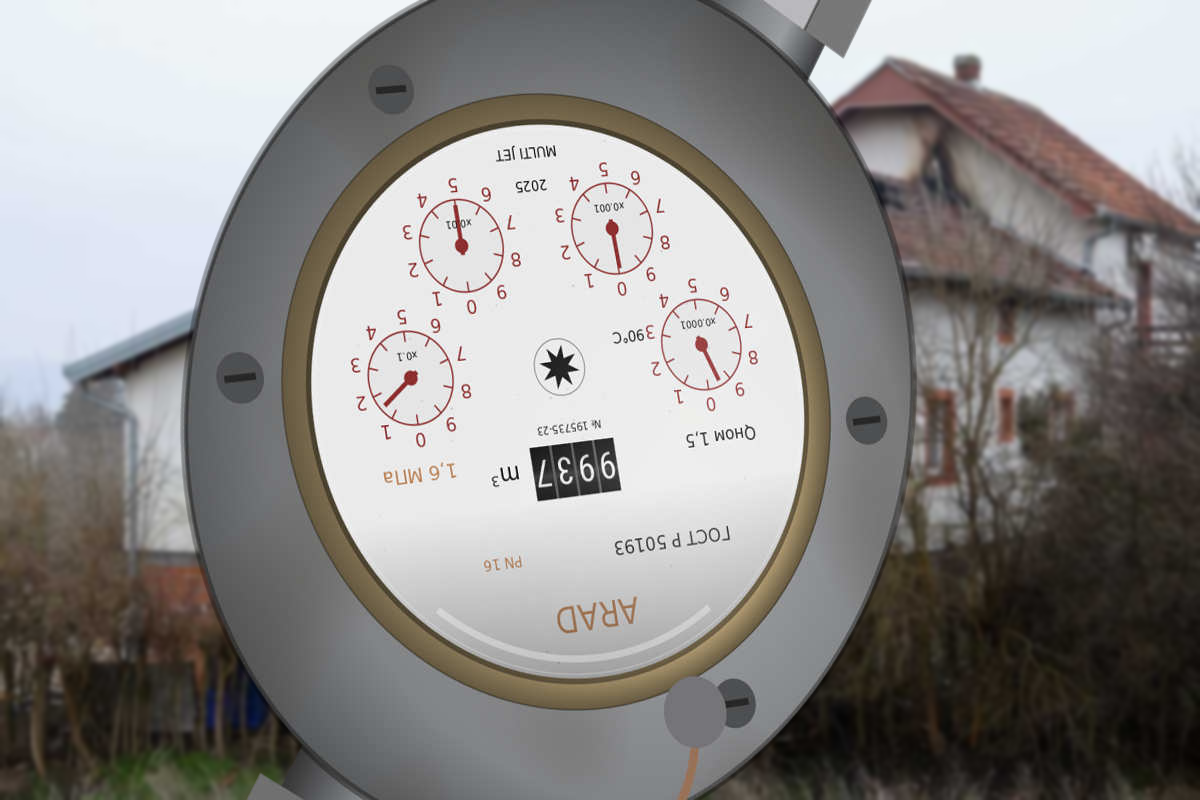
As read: 9937.1499; m³
